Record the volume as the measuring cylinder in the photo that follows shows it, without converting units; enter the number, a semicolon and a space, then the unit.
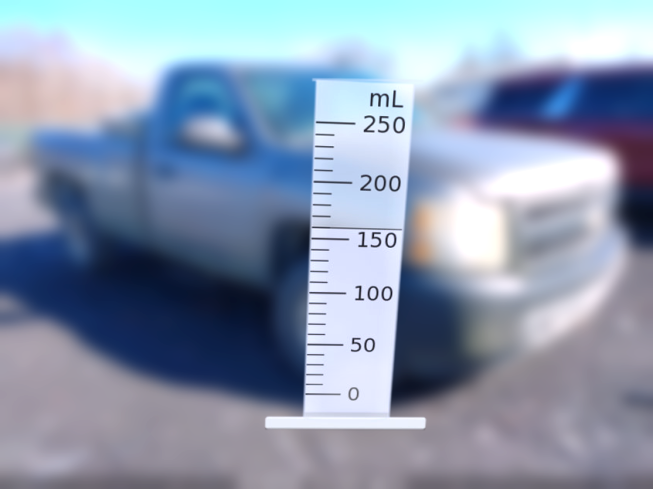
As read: 160; mL
